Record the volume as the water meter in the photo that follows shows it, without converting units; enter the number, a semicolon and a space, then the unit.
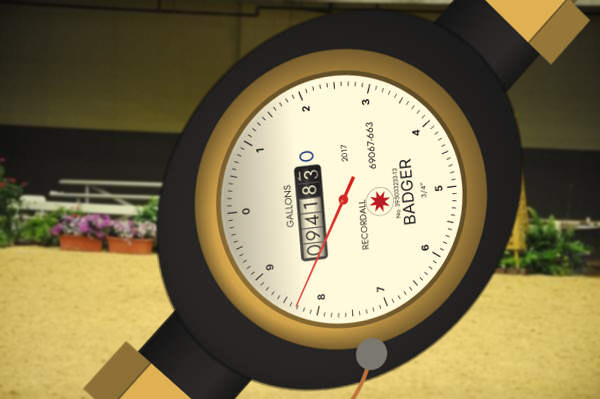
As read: 941828.3; gal
